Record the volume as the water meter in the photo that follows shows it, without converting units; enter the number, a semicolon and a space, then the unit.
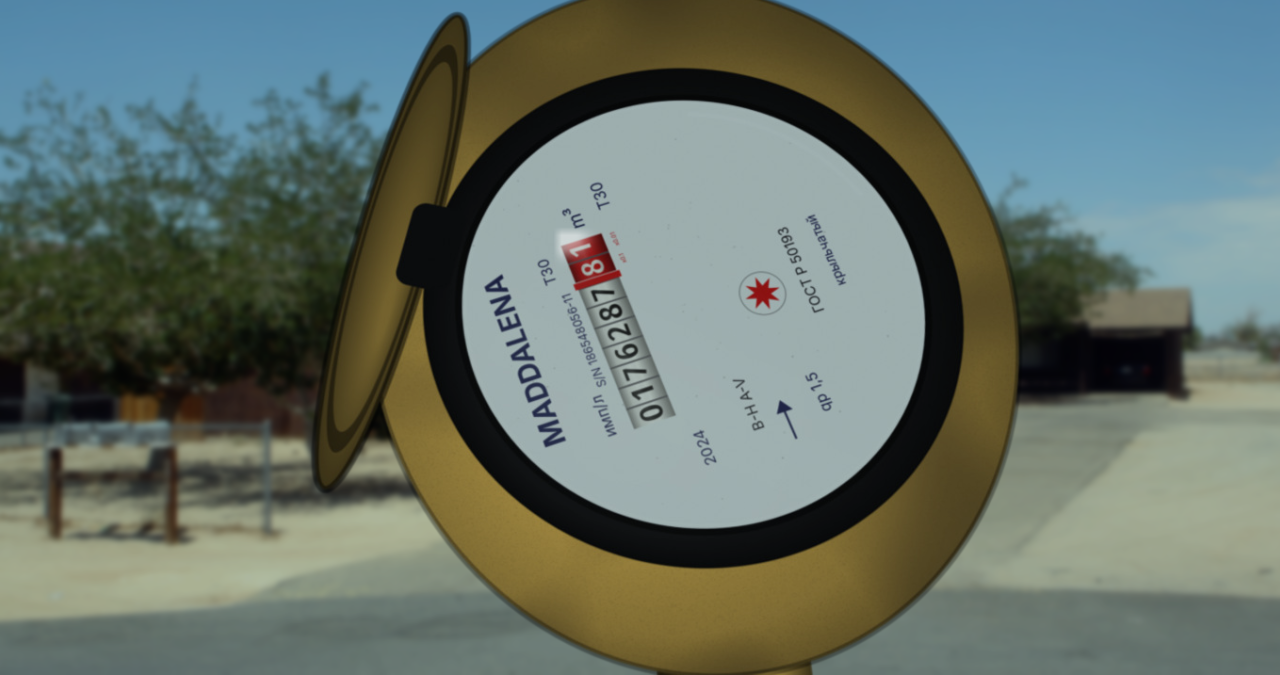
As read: 176287.81; m³
